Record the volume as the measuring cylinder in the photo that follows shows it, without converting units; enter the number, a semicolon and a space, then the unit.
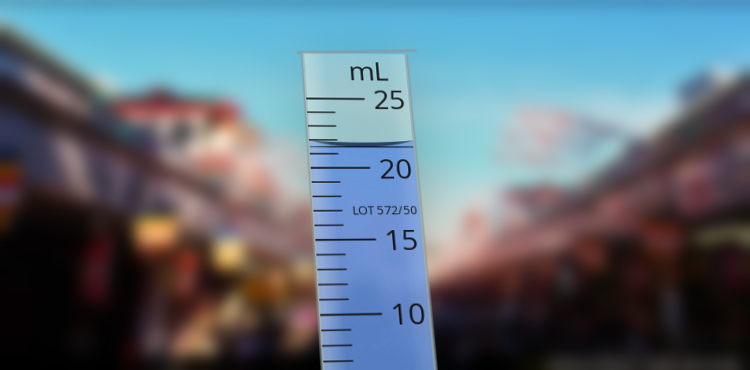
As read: 21.5; mL
